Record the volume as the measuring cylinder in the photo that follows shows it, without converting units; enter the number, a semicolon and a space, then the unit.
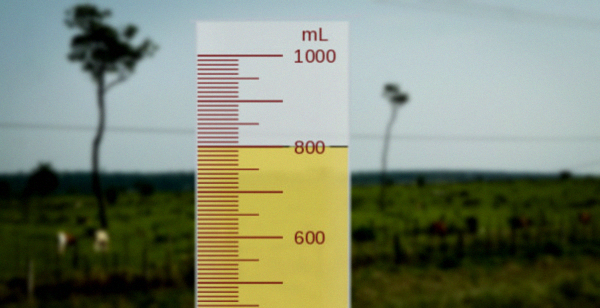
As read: 800; mL
